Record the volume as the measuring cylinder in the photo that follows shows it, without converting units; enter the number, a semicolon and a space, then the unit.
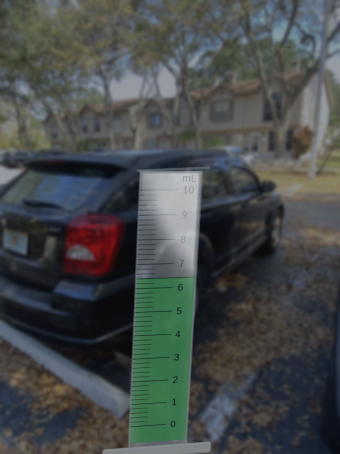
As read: 6.4; mL
